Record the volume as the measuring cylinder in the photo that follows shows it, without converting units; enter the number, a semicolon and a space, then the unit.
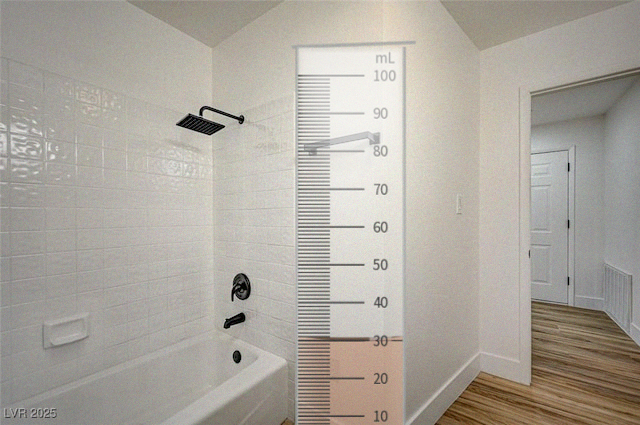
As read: 30; mL
